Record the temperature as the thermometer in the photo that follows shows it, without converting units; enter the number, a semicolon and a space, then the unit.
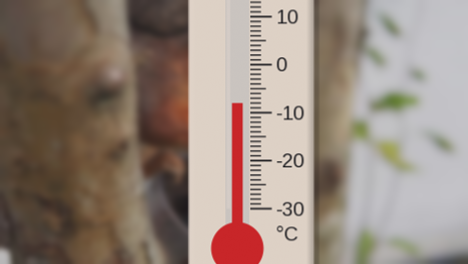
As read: -8; °C
